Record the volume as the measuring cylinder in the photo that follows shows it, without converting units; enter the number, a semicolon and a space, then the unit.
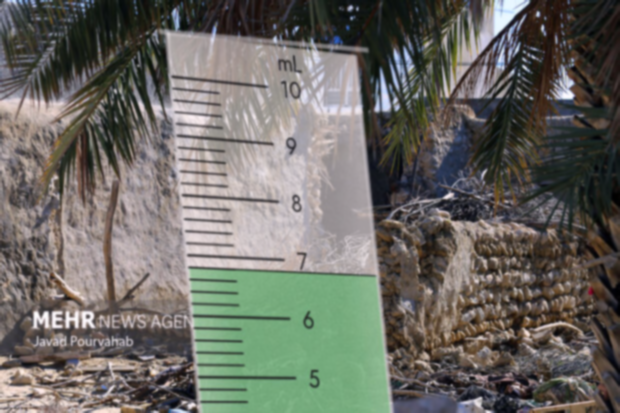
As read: 6.8; mL
